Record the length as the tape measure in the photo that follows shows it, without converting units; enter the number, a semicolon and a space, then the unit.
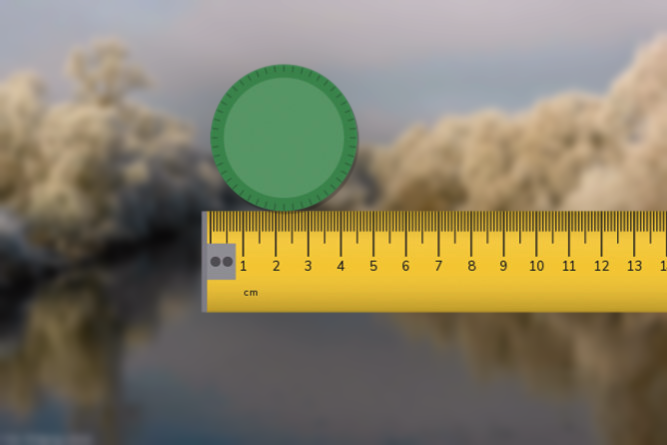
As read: 4.5; cm
